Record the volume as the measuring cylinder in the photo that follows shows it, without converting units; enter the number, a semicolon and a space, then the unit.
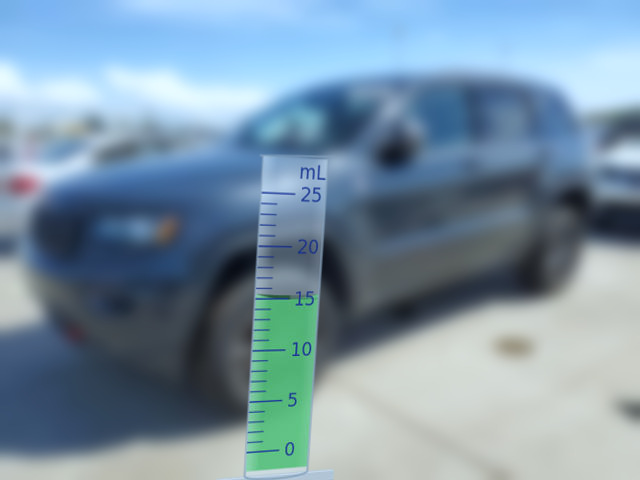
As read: 15; mL
